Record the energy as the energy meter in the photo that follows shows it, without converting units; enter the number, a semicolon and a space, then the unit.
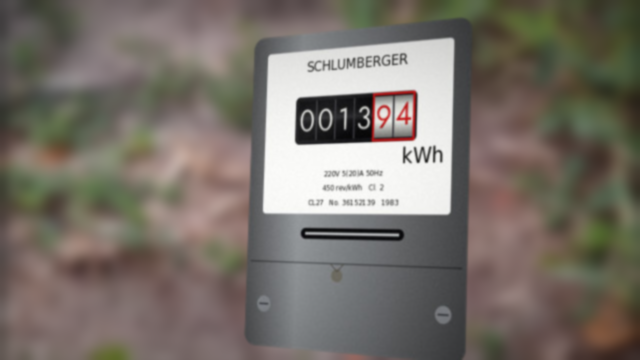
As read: 13.94; kWh
